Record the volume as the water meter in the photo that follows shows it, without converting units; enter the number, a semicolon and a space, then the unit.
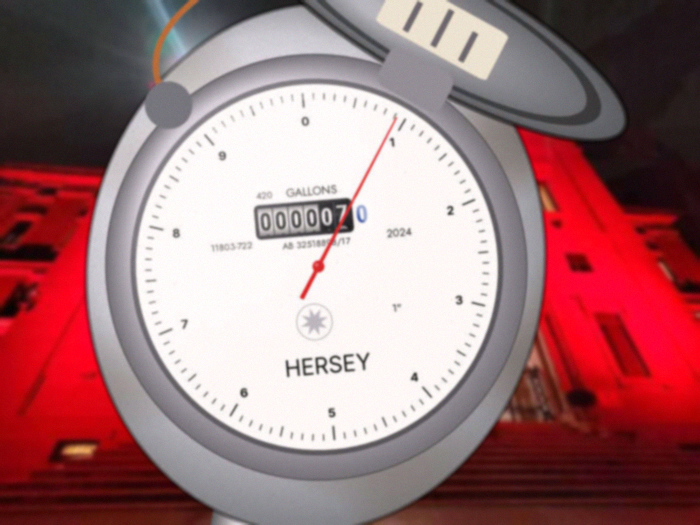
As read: 70.9; gal
